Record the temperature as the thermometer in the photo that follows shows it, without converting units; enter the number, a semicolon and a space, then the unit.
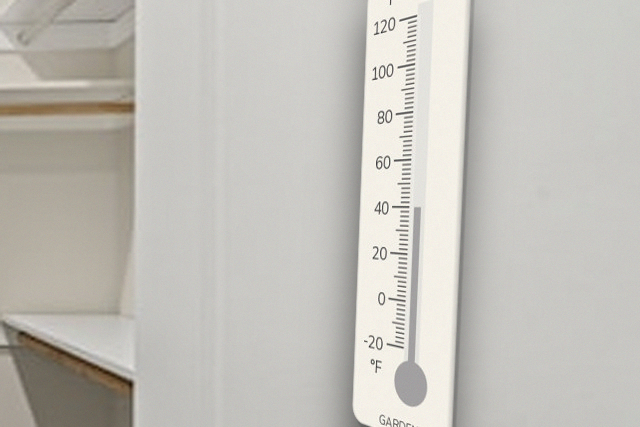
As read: 40; °F
